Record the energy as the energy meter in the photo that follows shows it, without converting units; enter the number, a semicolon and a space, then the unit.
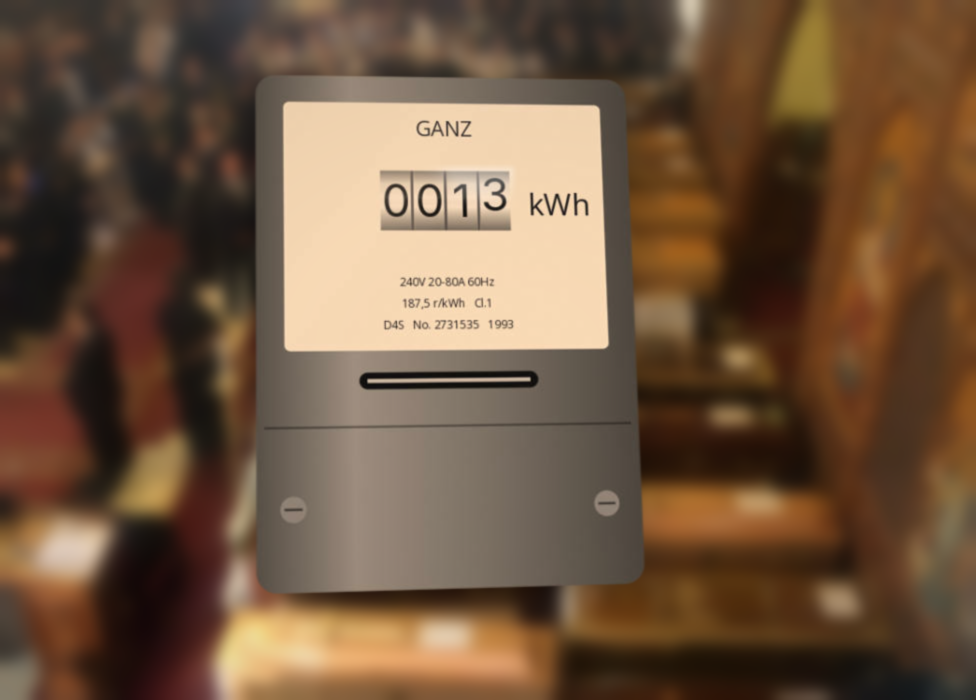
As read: 13; kWh
